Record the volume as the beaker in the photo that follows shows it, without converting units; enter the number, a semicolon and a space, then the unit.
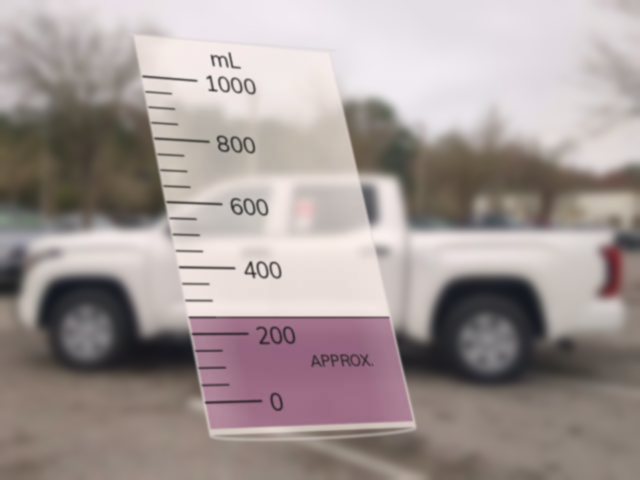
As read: 250; mL
